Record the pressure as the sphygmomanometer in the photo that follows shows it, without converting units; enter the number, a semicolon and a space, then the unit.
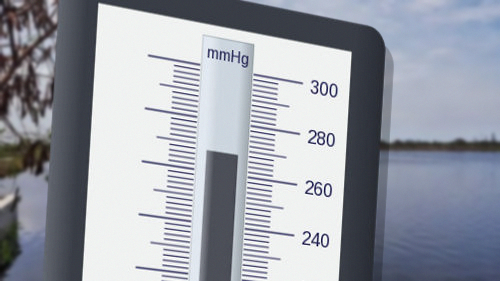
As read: 268; mmHg
